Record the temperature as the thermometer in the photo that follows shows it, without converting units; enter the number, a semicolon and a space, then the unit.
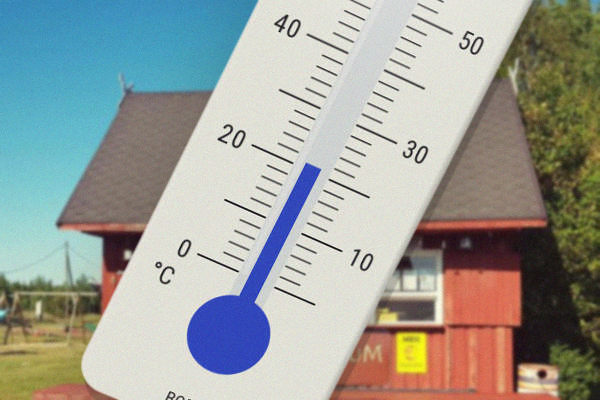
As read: 21; °C
